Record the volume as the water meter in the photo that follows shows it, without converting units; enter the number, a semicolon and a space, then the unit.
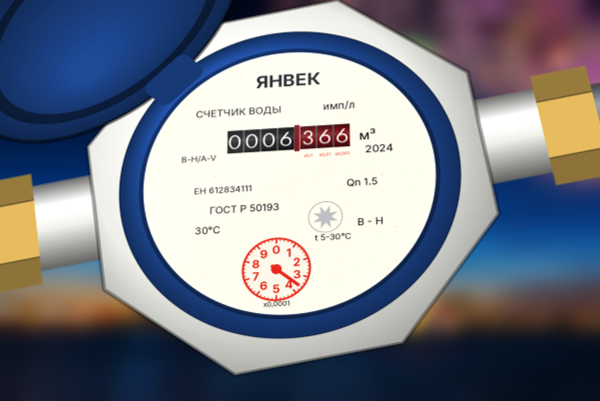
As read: 6.3663; m³
